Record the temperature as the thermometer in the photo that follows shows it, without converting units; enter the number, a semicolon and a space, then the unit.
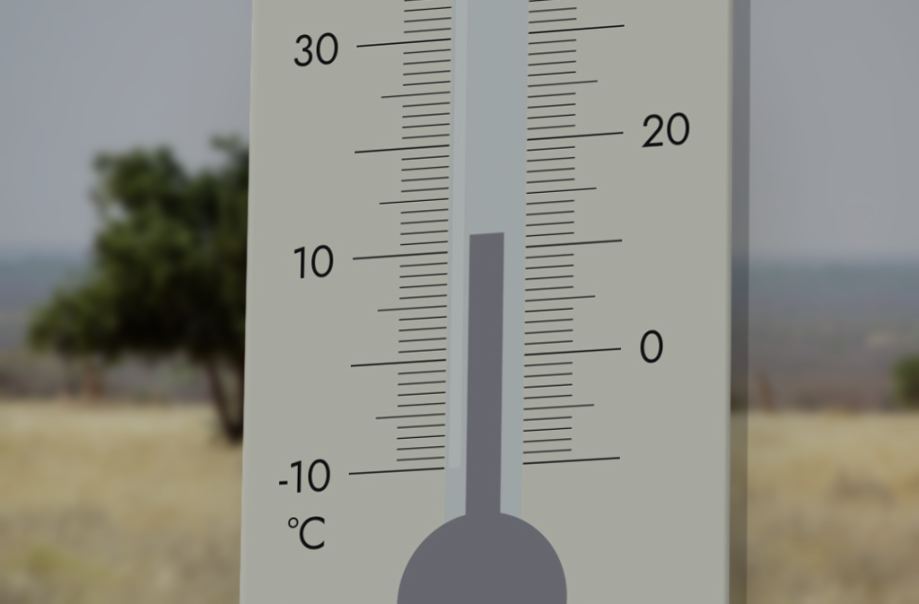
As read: 11.5; °C
